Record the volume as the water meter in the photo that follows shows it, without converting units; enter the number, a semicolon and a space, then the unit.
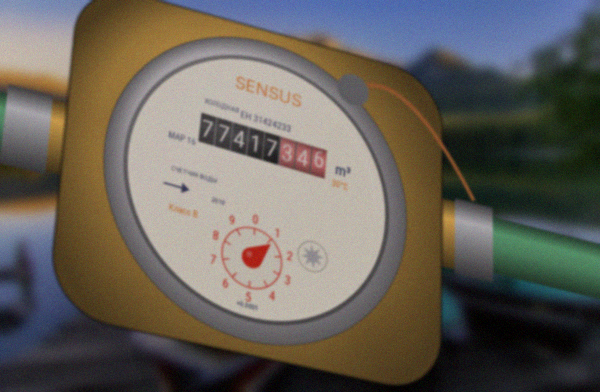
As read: 77417.3461; m³
